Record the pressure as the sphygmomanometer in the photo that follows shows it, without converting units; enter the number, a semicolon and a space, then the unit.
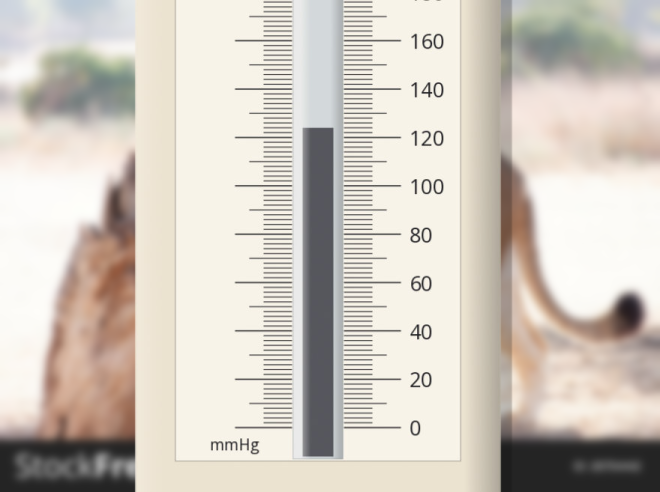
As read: 124; mmHg
